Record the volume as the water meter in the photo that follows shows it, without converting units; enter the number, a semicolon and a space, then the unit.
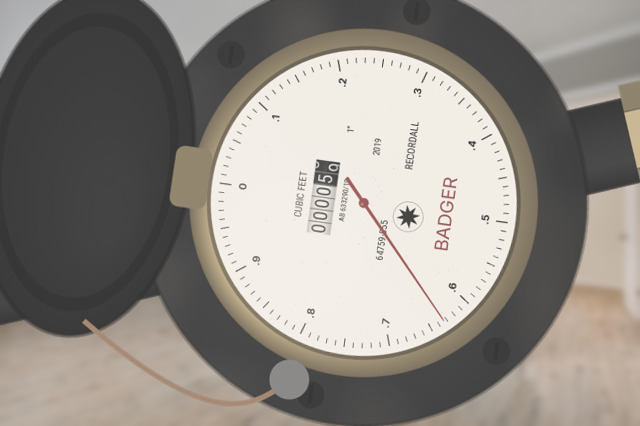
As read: 58.63; ft³
